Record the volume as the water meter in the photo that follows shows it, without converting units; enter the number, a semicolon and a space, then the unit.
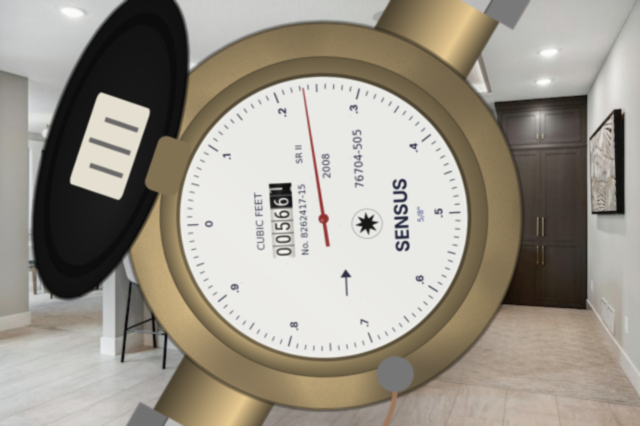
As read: 5661.23; ft³
